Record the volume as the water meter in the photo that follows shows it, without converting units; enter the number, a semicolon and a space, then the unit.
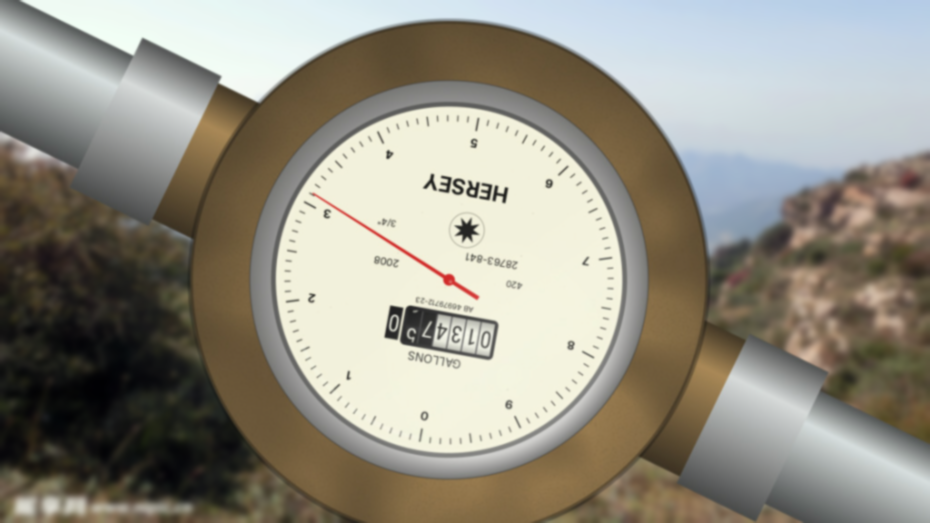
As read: 134753.1; gal
